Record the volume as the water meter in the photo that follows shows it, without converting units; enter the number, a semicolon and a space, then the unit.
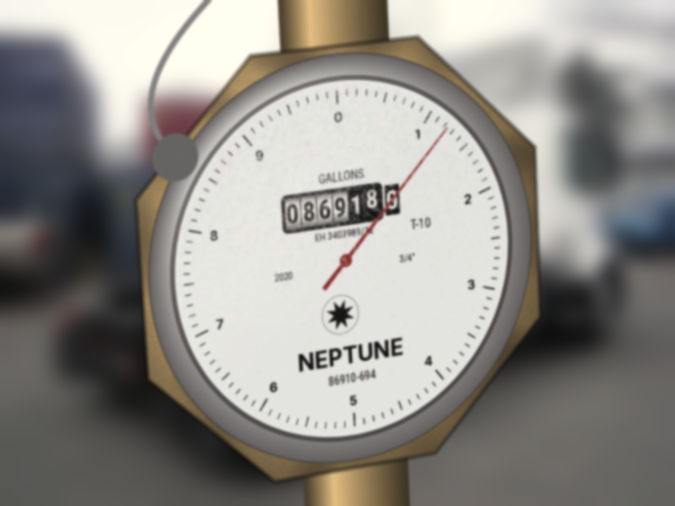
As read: 869181.2; gal
